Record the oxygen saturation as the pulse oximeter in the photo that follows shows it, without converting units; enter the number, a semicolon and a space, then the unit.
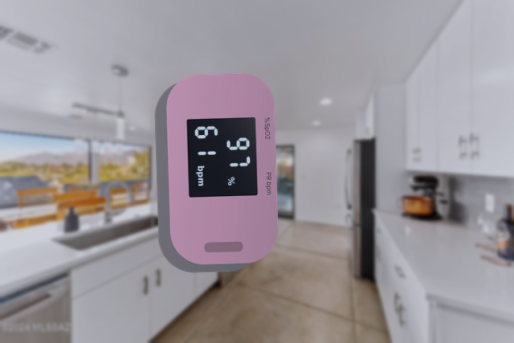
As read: 97; %
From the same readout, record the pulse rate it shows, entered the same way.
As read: 61; bpm
